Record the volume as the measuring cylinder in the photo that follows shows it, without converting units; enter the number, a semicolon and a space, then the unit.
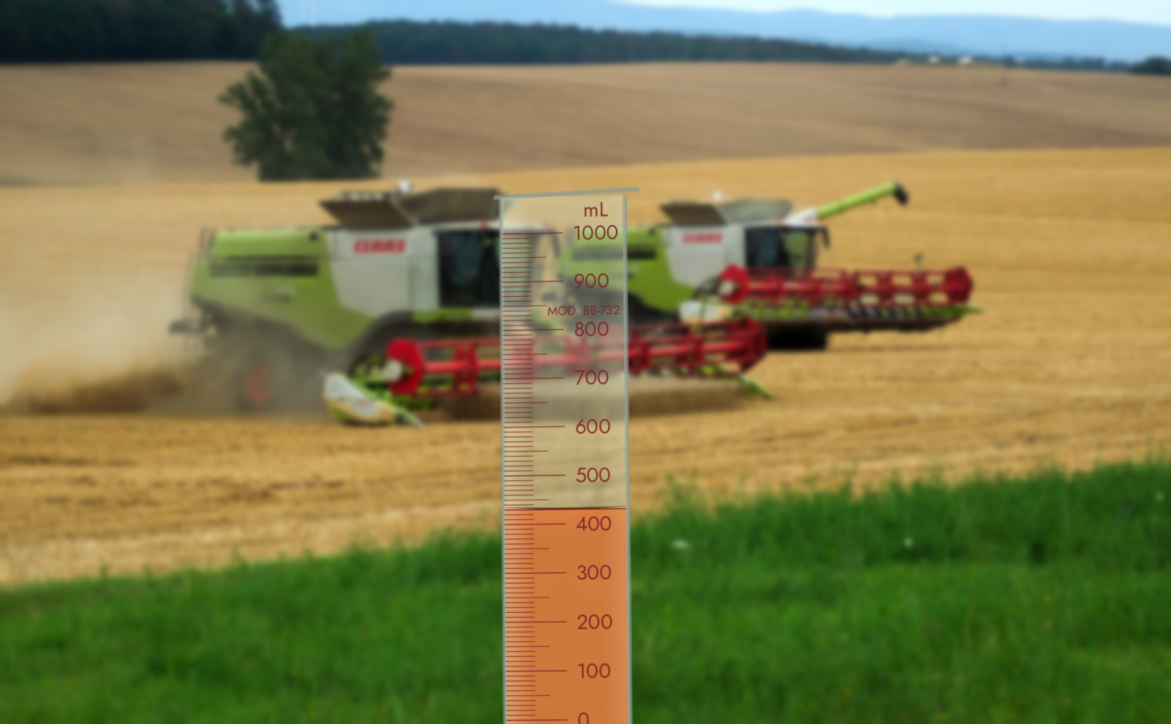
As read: 430; mL
